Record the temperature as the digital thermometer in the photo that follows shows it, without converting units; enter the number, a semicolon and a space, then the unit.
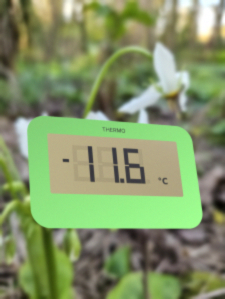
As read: -11.6; °C
